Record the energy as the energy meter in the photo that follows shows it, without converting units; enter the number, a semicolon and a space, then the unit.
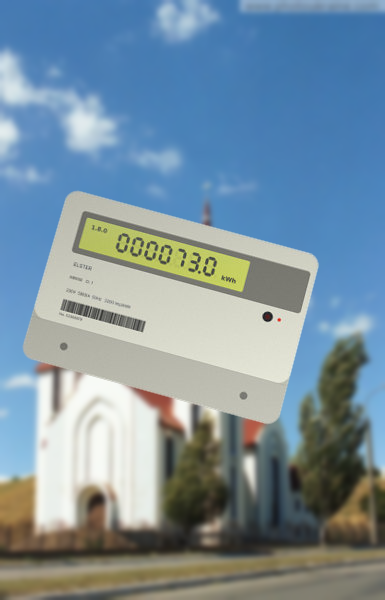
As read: 73.0; kWh
